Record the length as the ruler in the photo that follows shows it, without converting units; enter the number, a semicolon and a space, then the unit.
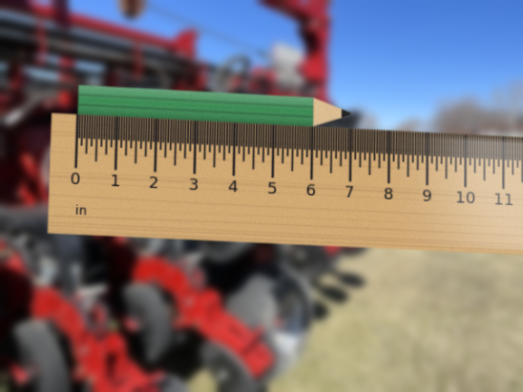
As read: 7; in
